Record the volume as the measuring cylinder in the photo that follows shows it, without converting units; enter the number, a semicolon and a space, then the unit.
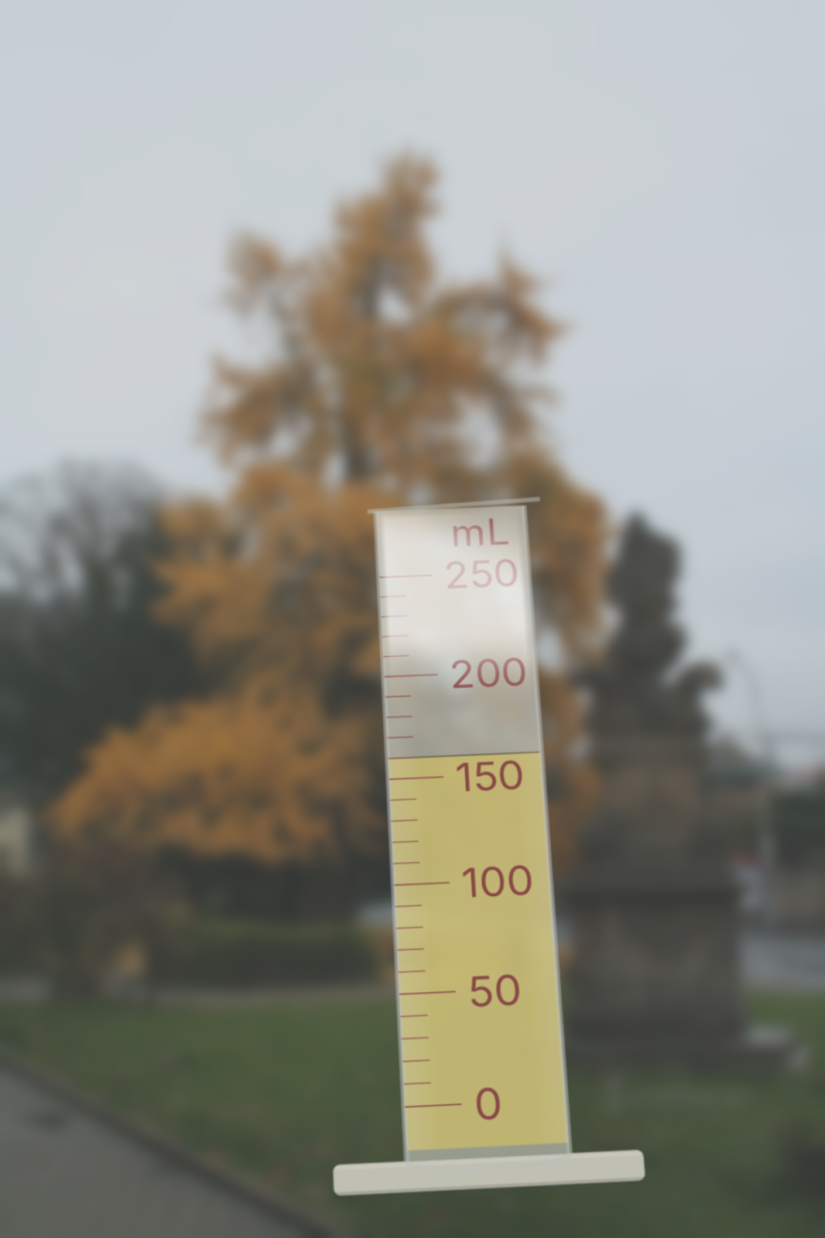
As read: 160; mL
